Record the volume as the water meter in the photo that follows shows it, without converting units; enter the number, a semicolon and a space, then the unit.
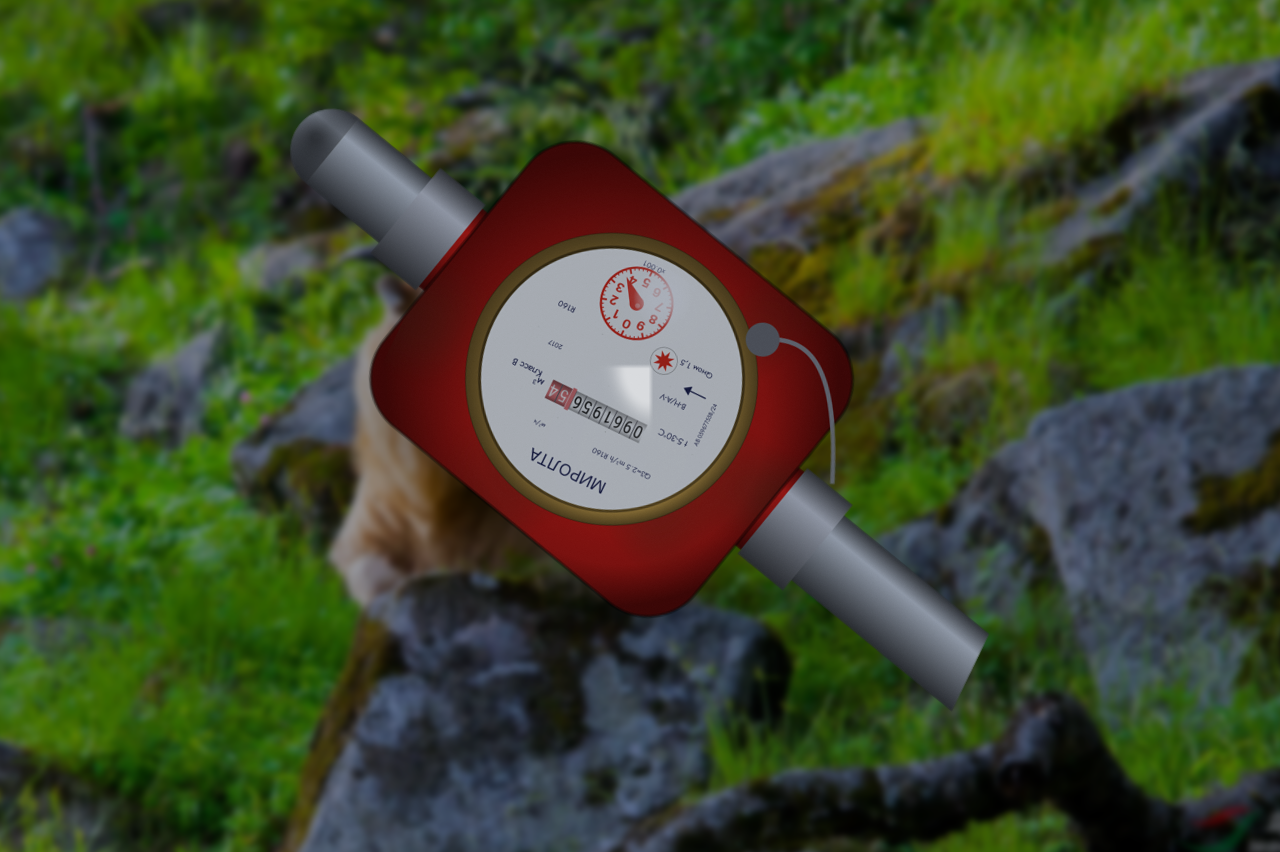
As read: 961956.543; m³
